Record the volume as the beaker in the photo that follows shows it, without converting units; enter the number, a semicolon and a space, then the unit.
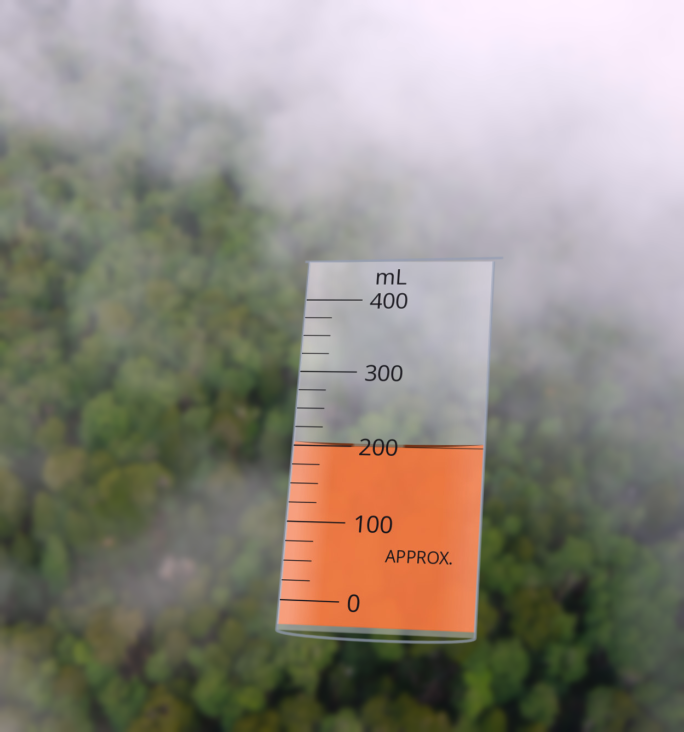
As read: 200; mL
